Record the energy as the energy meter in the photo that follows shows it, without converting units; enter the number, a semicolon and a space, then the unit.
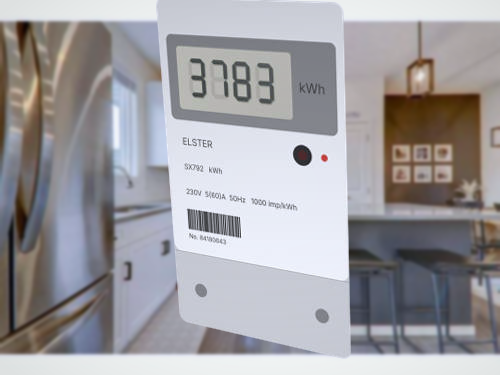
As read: 3783; kWh
